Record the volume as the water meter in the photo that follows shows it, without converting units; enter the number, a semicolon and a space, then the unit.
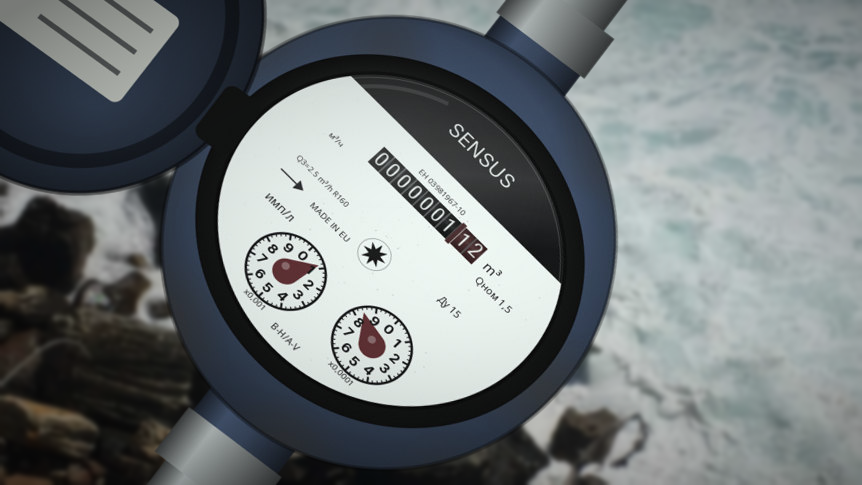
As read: 1.1208; m³
